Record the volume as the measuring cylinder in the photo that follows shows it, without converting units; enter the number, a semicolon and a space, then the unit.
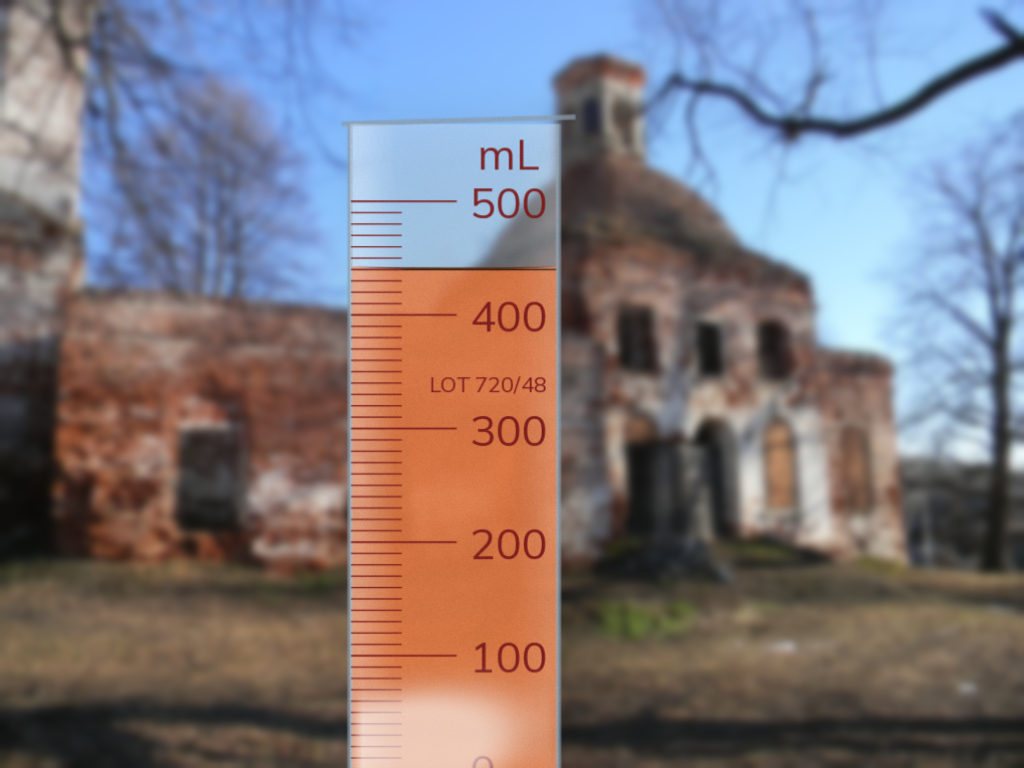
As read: 440; mL
